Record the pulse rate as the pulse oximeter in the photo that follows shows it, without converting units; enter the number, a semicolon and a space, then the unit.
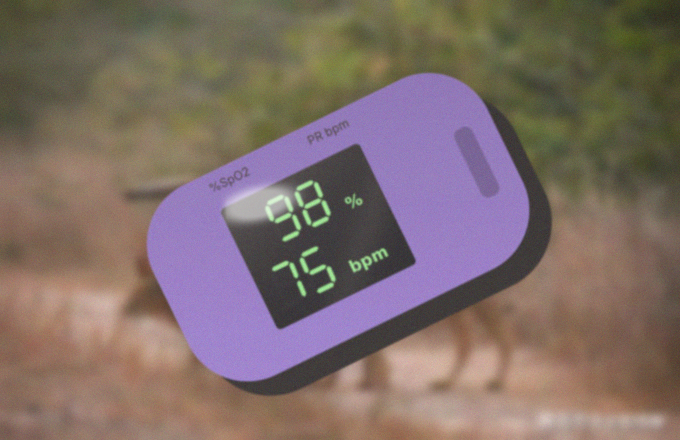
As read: 75; bpm
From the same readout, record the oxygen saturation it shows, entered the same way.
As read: 98; %
